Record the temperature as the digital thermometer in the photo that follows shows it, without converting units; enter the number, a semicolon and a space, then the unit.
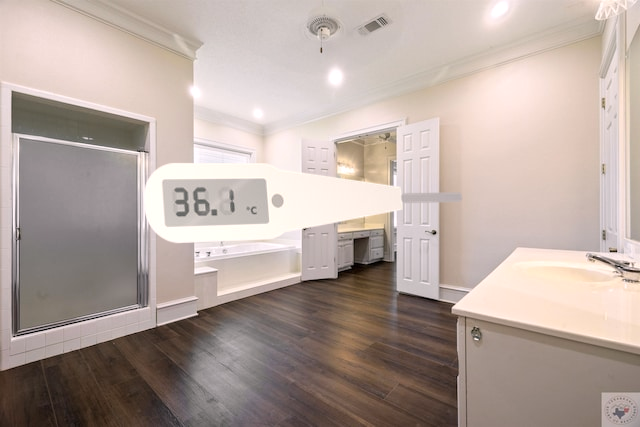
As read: 36.1; °C
